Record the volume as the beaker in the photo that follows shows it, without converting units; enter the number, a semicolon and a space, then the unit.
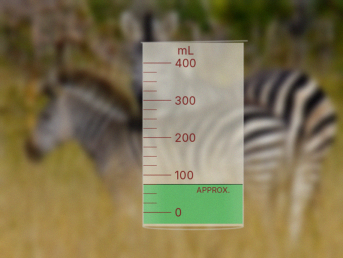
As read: 75; mL
